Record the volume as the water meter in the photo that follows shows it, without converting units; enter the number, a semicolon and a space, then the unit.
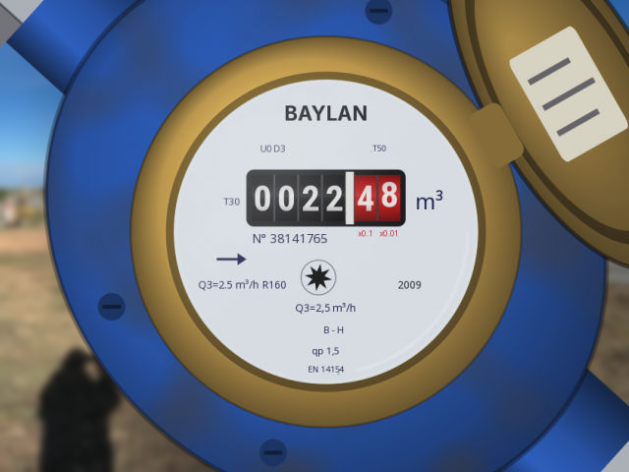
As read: 22.48; m³
